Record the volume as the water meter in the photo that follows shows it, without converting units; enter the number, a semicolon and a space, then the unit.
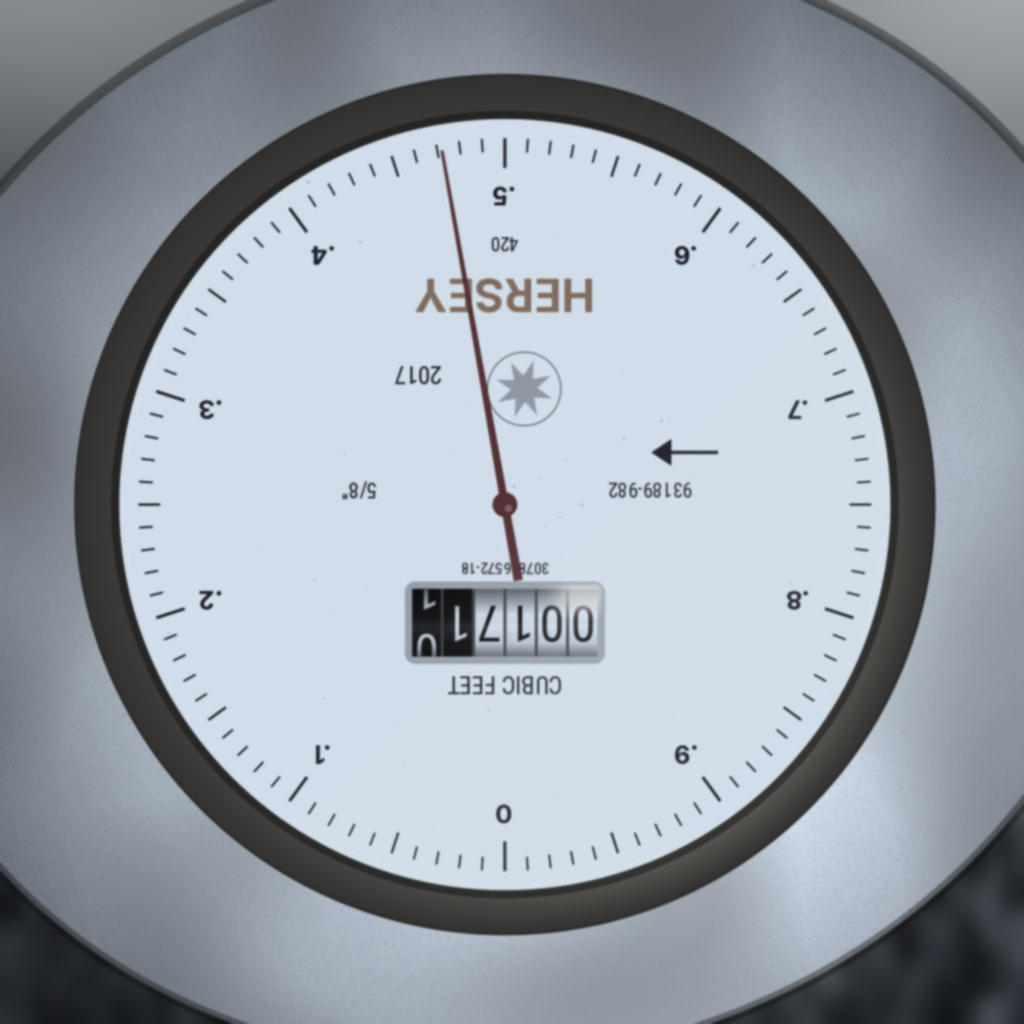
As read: 1710.47; ft³
